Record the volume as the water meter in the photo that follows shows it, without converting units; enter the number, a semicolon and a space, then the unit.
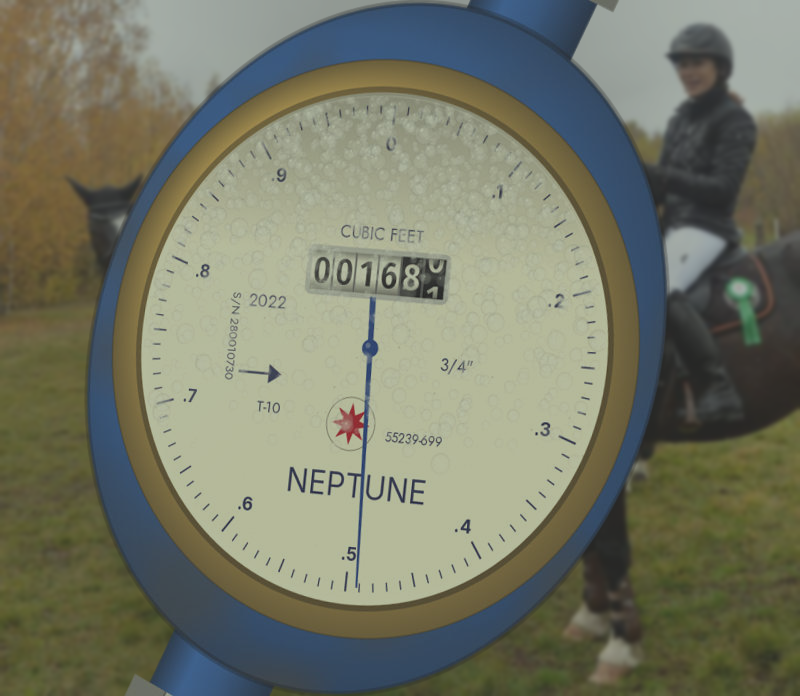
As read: 1680.49; ft³
